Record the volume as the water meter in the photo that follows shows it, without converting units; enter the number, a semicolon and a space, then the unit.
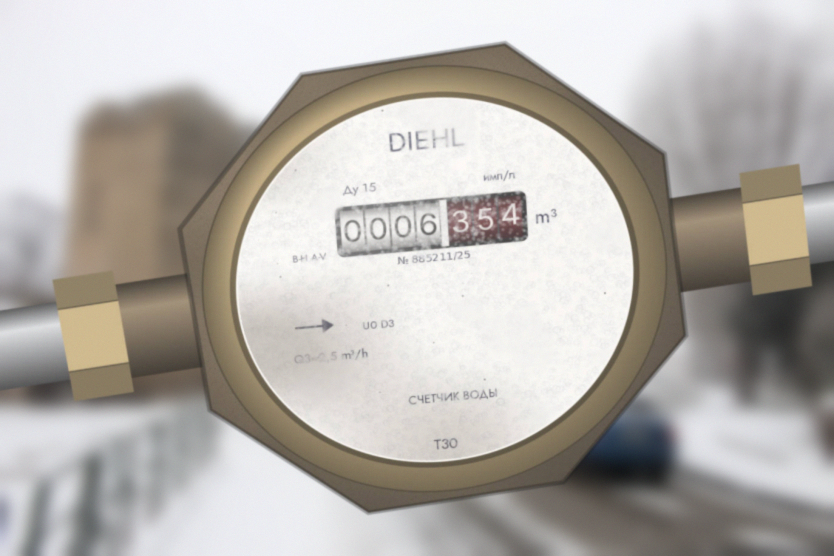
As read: 6.354; m³
